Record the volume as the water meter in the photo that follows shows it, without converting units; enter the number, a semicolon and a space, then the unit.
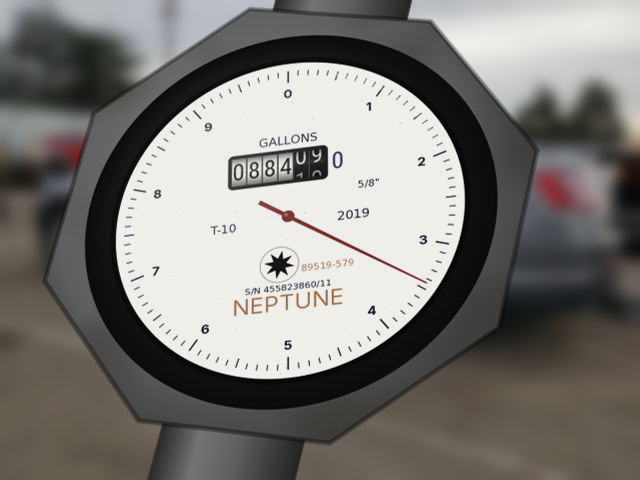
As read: 884093.4; gal
